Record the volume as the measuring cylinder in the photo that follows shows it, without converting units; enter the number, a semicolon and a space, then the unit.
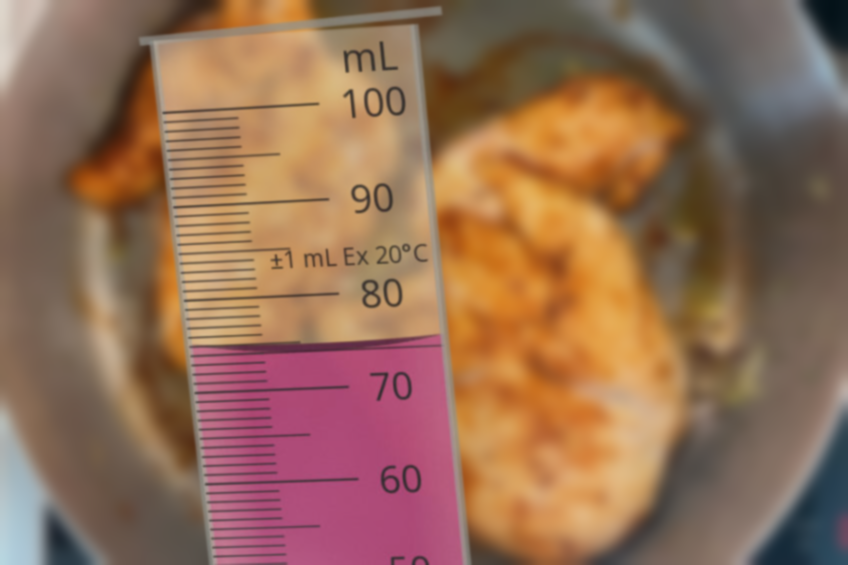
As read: 74; mL
